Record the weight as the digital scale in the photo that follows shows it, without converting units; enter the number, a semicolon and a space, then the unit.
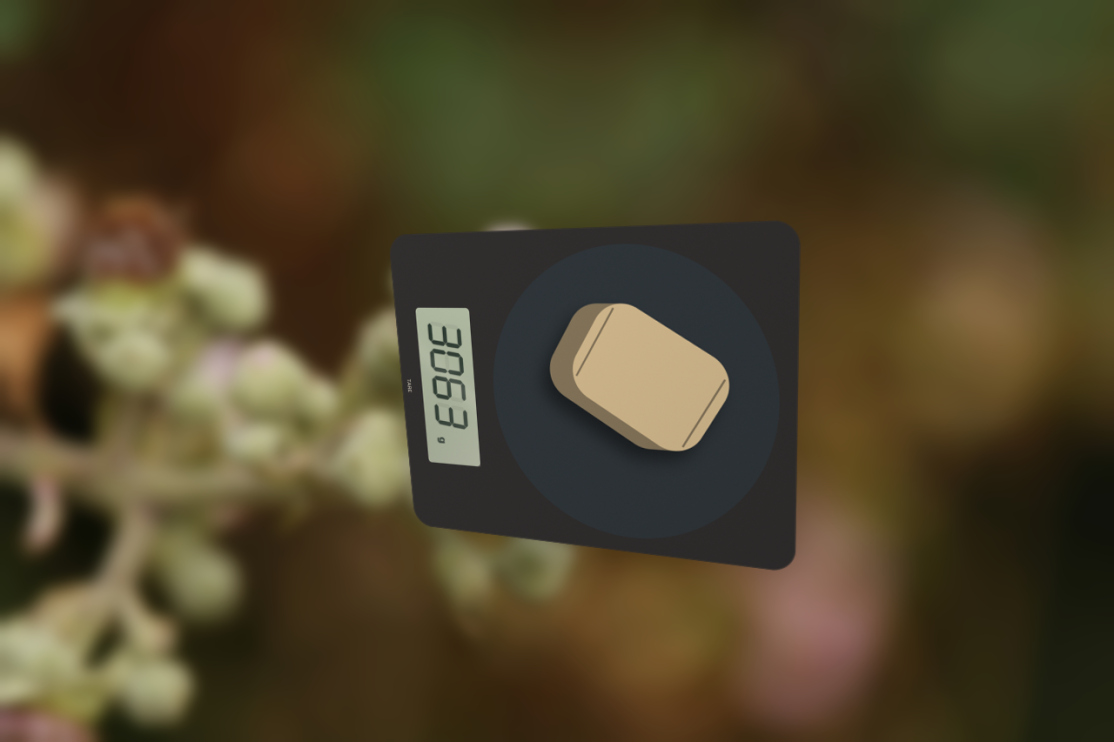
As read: 3063; g
